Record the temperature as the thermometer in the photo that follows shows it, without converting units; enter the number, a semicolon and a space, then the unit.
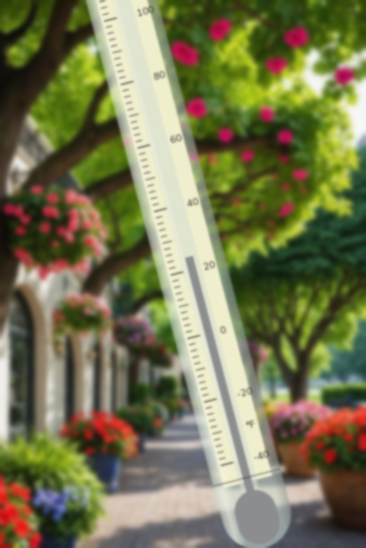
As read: 24; °F
